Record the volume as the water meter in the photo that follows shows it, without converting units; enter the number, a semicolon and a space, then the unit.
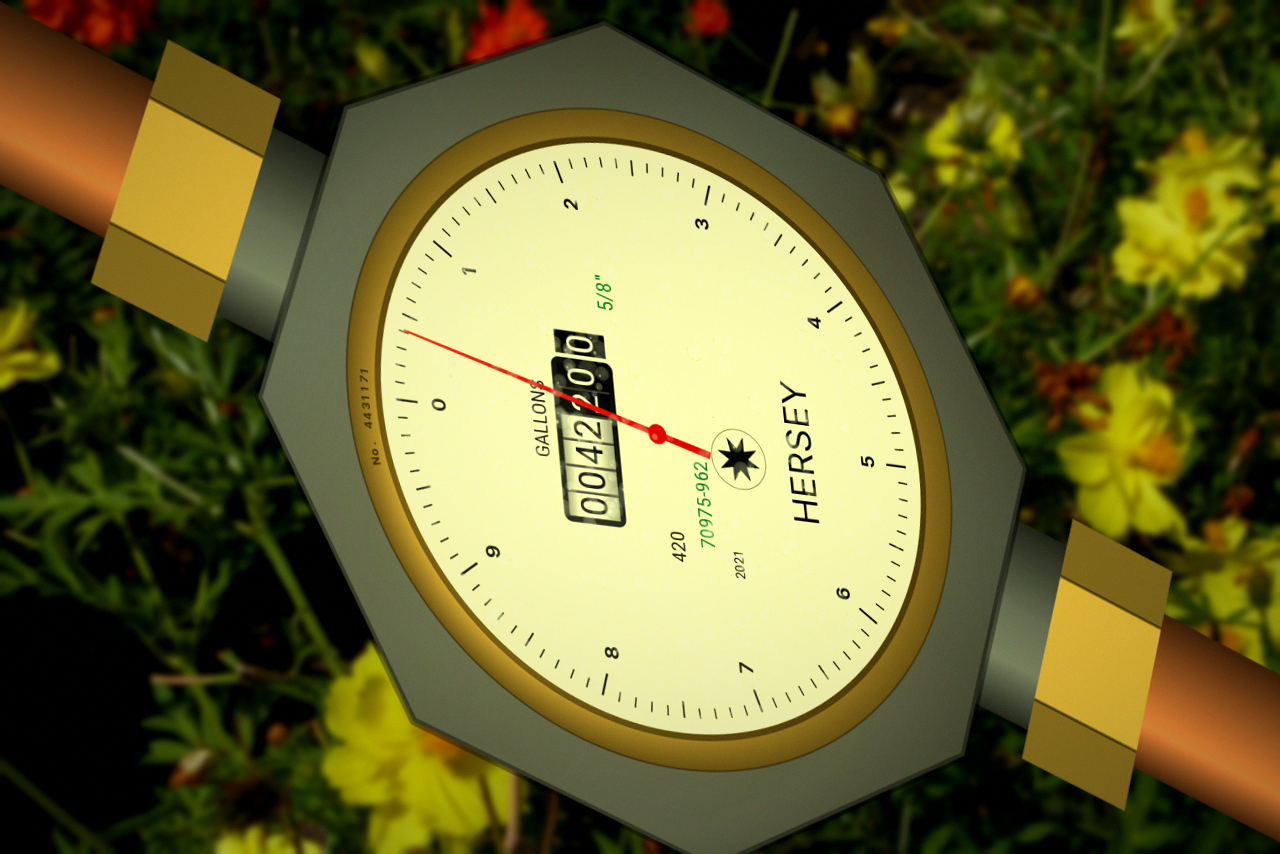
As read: 42200.4; gal
